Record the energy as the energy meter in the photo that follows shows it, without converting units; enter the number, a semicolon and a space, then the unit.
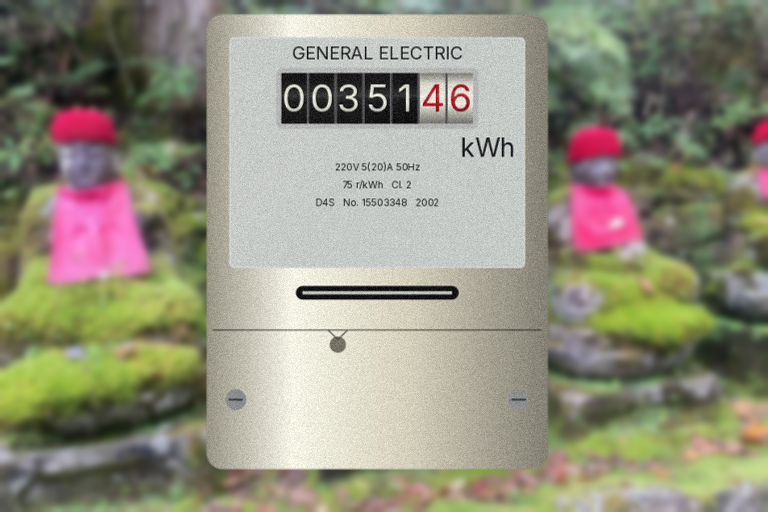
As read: 351.46; kWh
